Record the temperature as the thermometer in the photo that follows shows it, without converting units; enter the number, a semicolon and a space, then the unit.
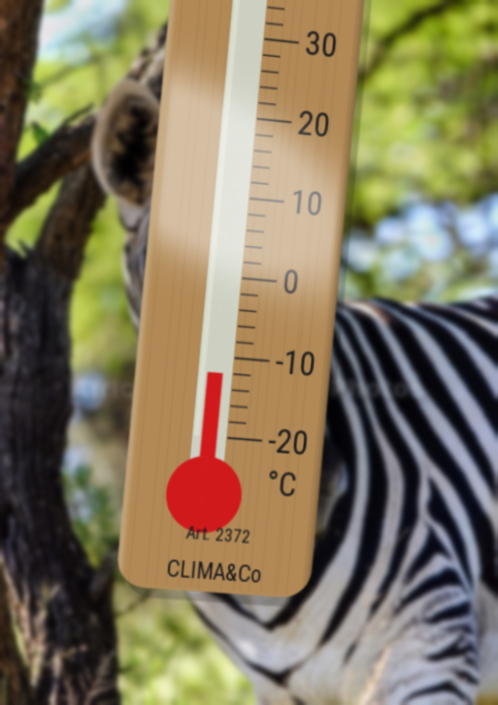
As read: -12; °C
